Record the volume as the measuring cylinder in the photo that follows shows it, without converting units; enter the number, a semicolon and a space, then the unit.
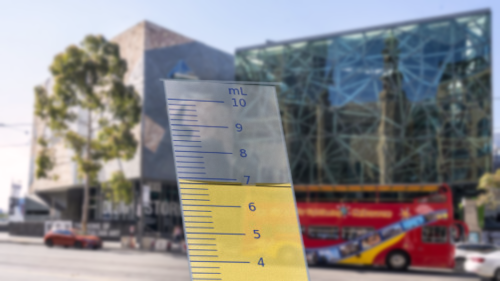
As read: 6.8; mL
